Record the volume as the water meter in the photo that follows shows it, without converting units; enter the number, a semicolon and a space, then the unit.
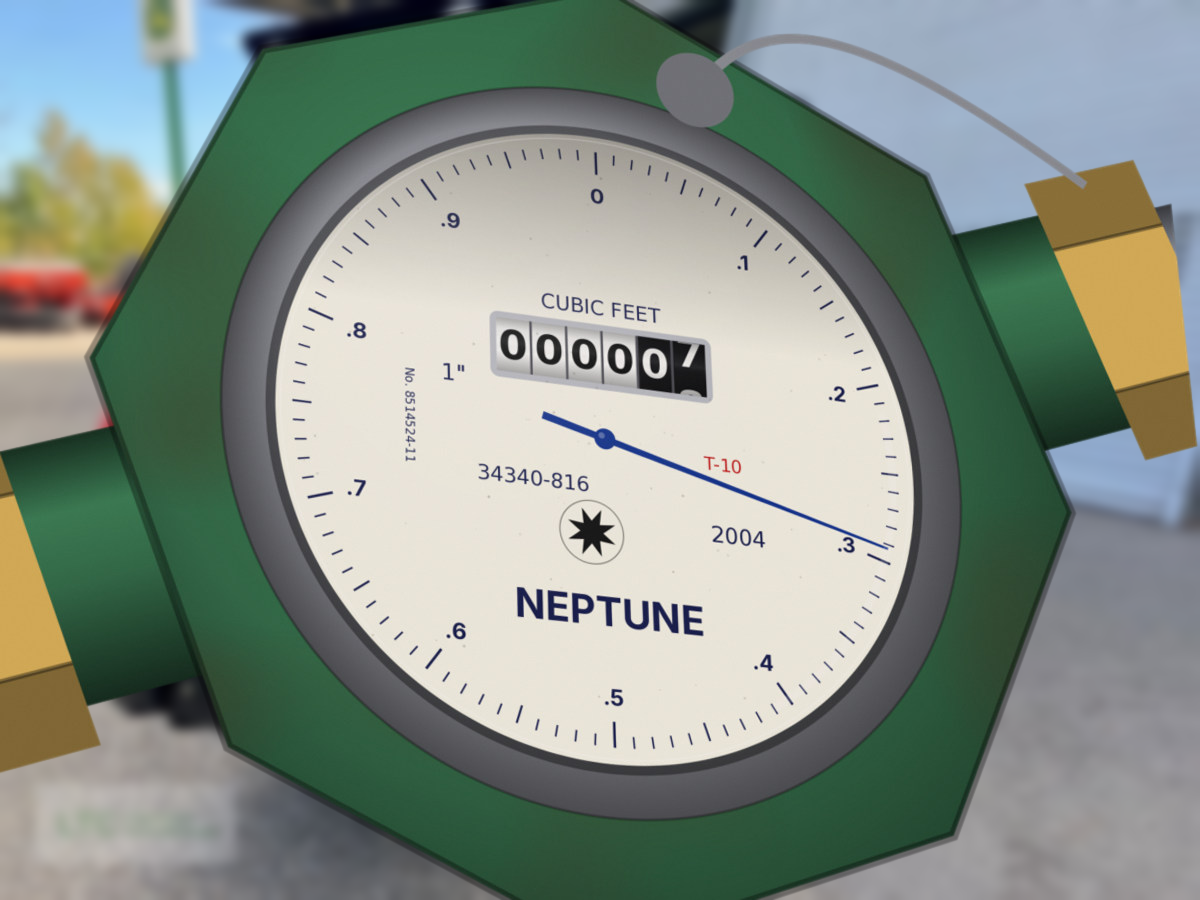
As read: 7.29; ft³
